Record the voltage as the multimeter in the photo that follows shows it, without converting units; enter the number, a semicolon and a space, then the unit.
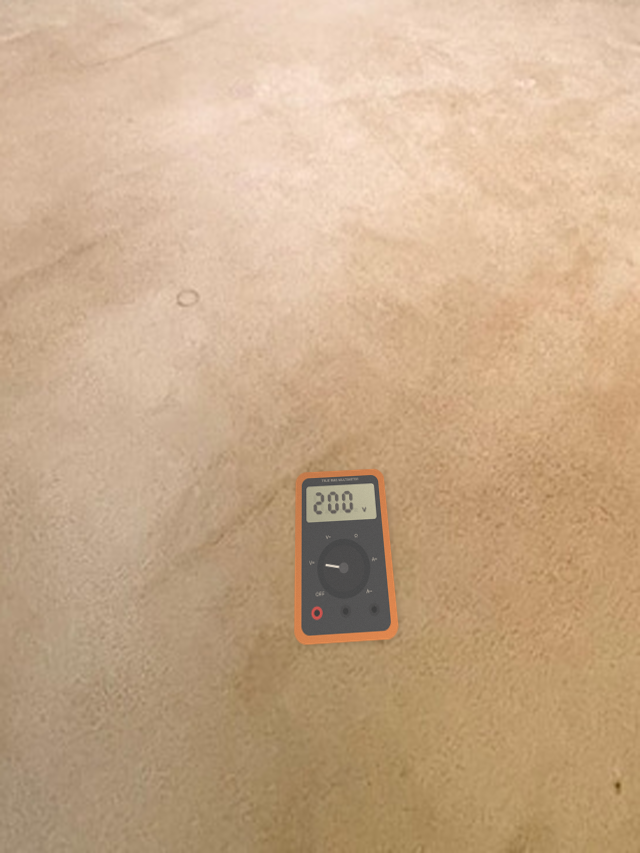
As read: 200; V
